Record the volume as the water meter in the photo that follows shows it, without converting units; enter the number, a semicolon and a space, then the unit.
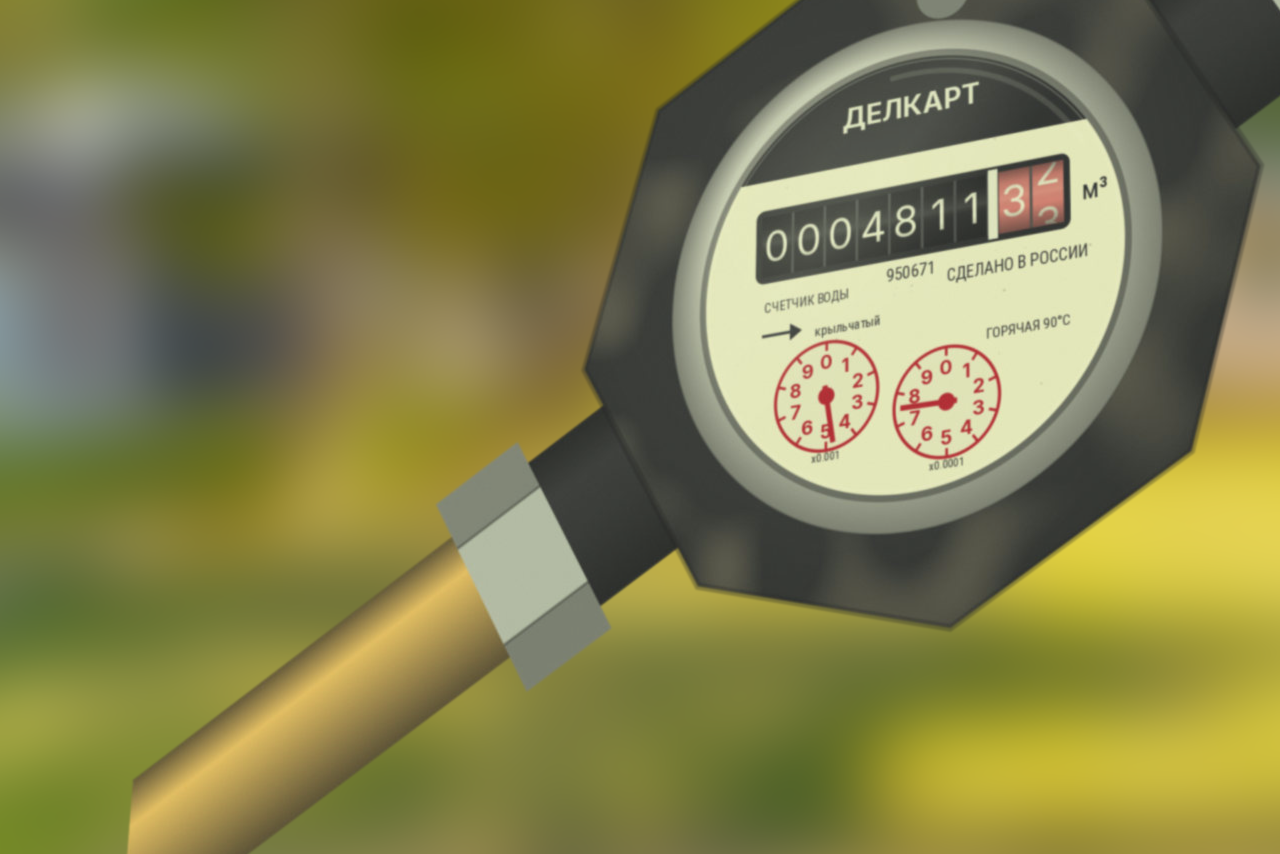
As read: 4811.3247; m³
